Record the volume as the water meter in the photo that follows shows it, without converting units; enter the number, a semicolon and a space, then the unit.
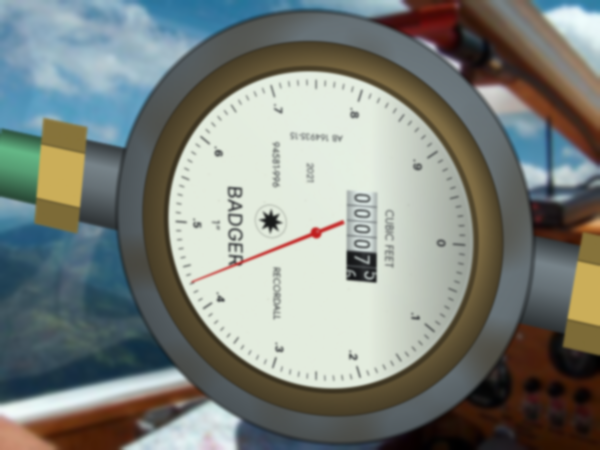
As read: 75.43; ft³
